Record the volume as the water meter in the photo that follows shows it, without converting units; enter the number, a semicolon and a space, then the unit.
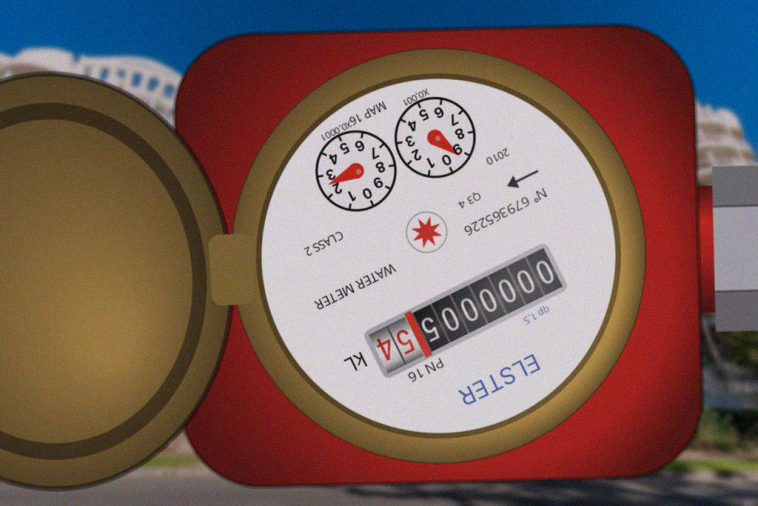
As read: 5.5392; kL
